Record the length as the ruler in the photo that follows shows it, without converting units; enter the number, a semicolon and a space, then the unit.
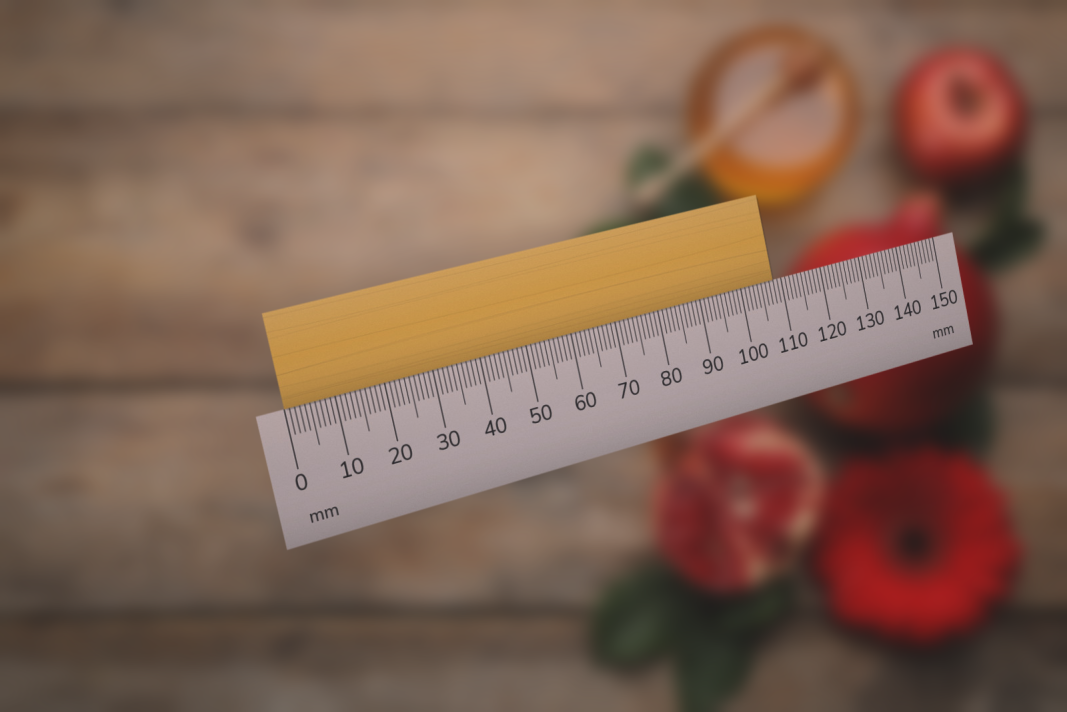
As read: 108; mm
